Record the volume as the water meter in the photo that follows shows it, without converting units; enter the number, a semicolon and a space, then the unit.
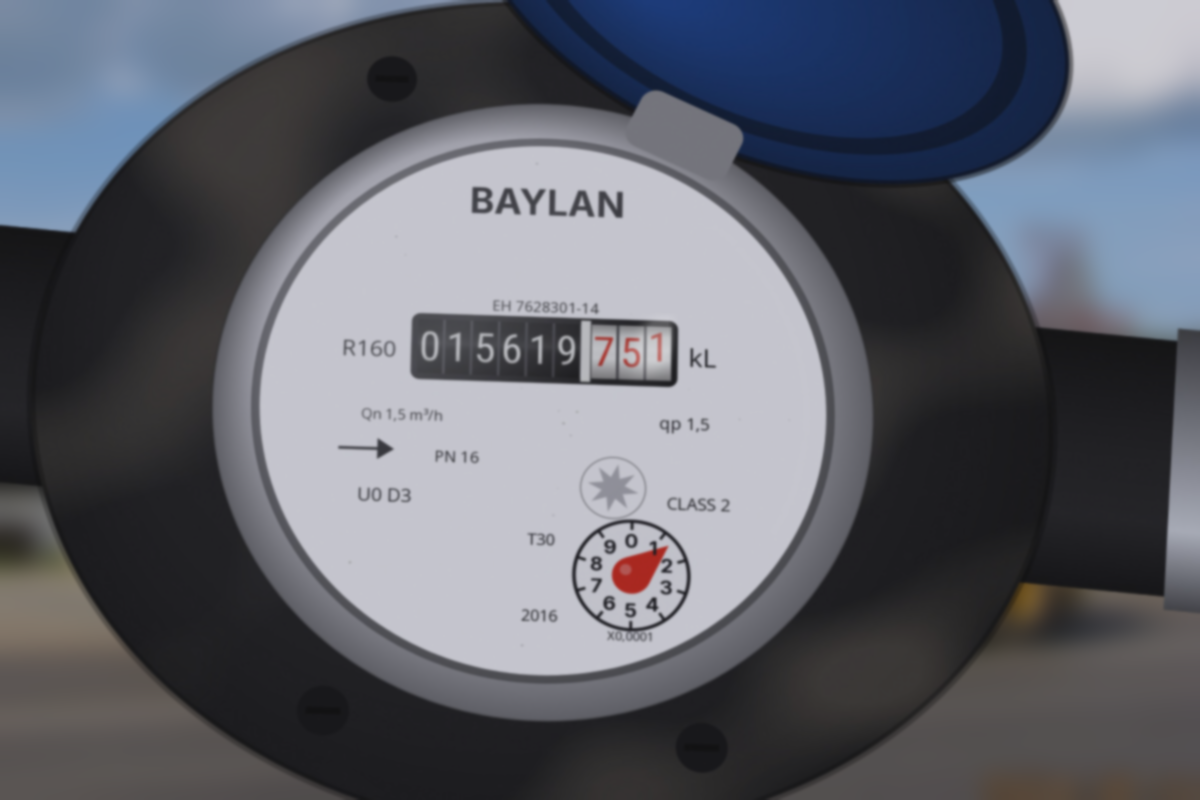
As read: 15619.7511; kL
